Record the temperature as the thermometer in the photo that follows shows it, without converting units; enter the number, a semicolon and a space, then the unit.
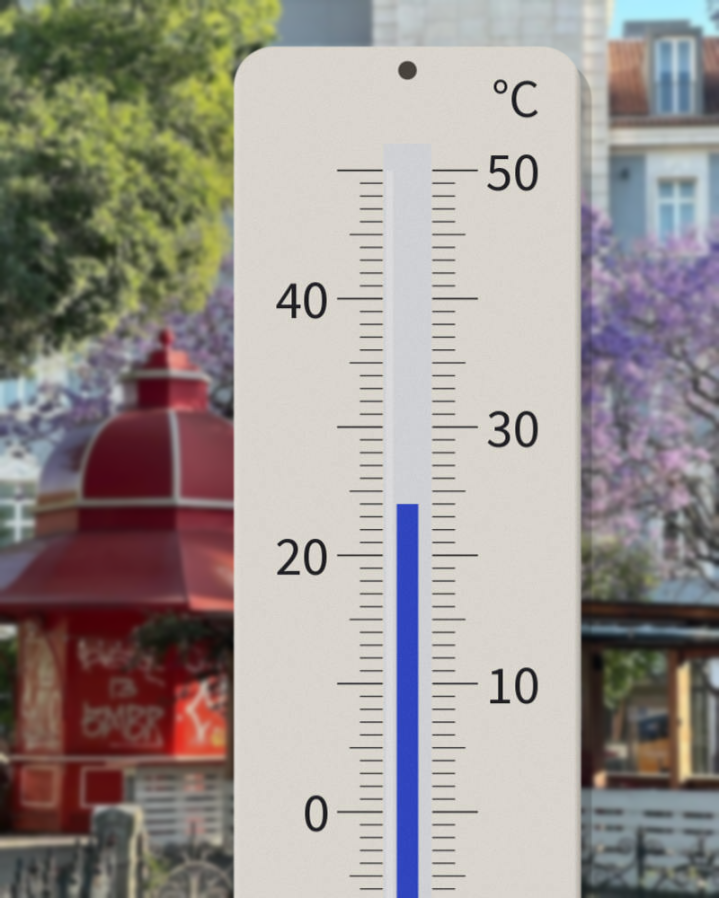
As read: 24; °C
